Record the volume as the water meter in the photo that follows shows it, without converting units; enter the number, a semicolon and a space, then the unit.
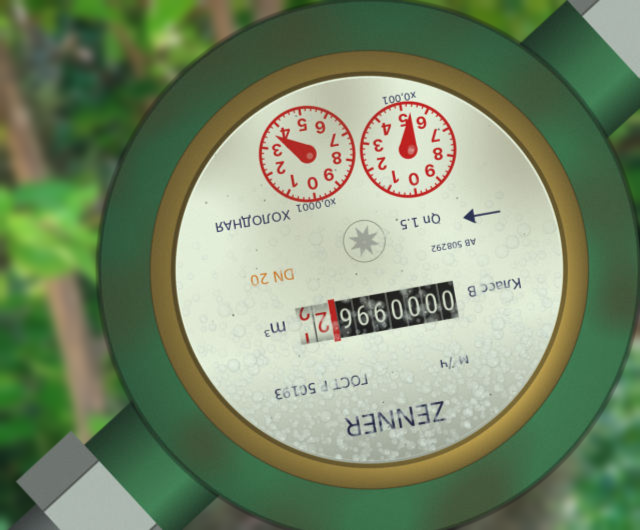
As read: 996.2153; m³
